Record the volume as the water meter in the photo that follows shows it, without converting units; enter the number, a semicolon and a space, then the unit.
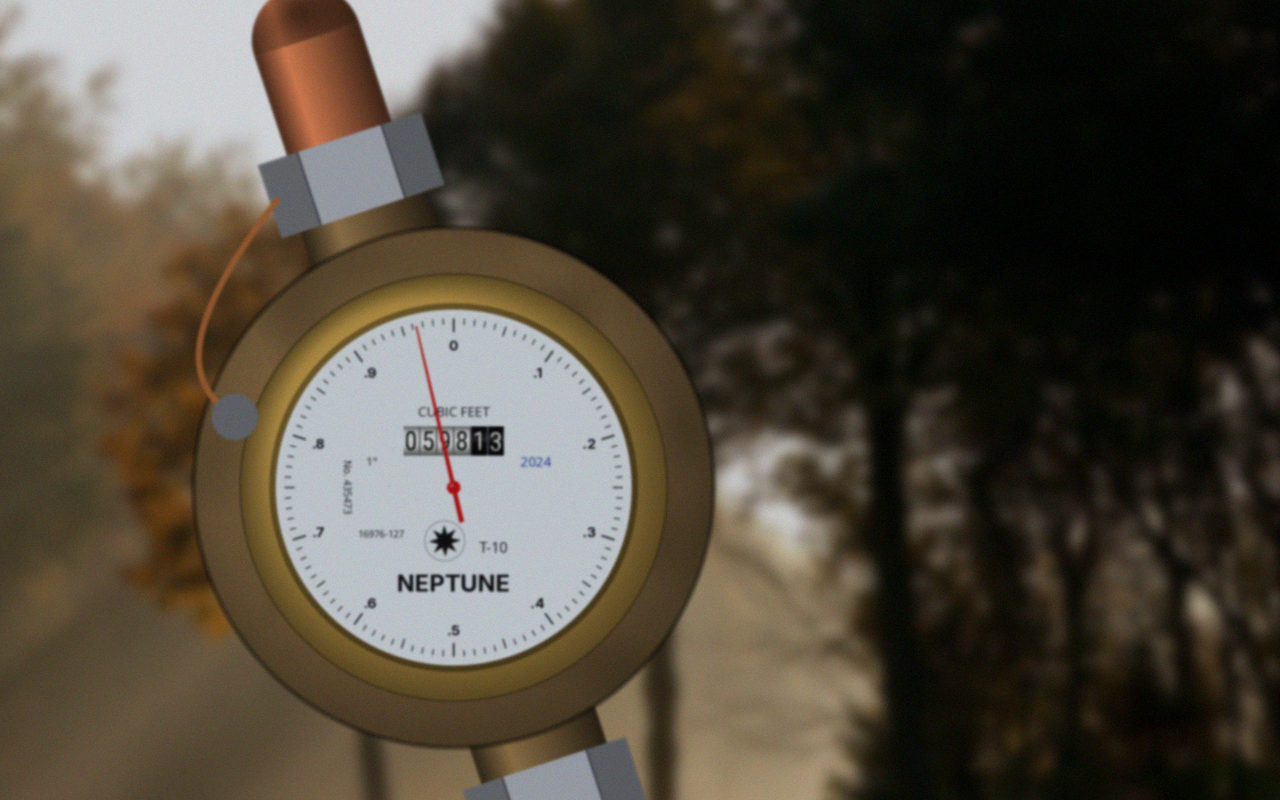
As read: 59812.96; ft³
